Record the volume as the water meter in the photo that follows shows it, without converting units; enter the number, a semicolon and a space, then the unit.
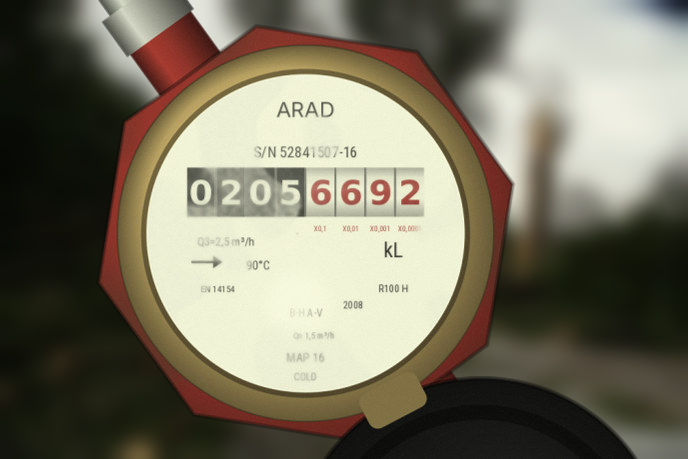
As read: 205.6692; kL
